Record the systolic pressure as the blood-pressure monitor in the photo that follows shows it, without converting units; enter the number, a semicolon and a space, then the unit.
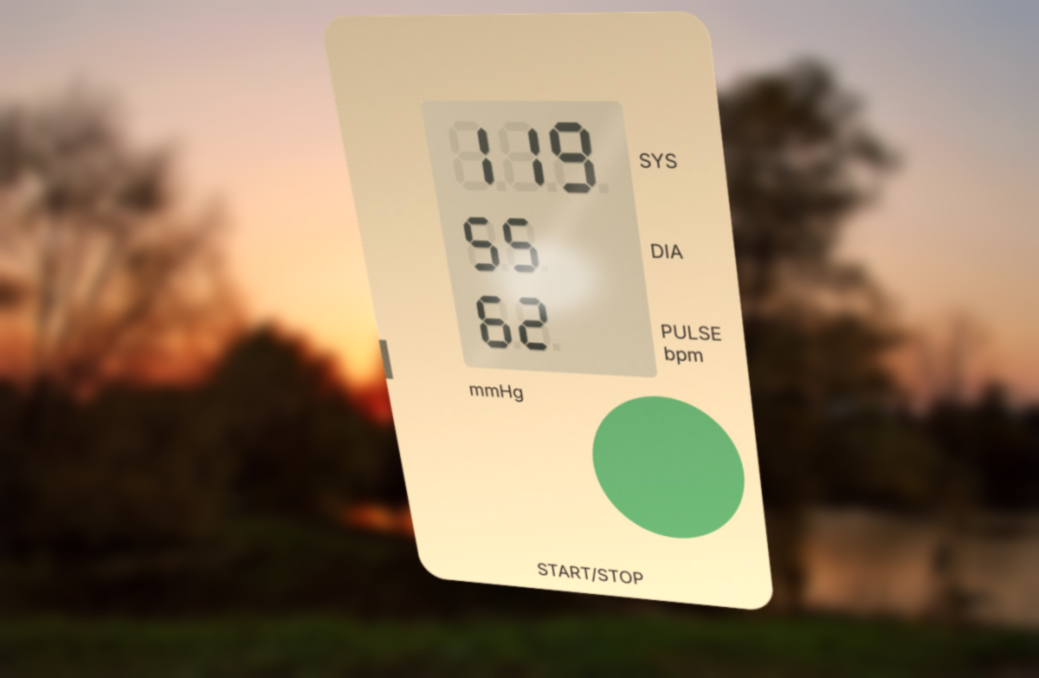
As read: 119; mmHg
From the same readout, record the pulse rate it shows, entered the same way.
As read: 62; bpm
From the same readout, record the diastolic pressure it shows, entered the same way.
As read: 55; mmHg
